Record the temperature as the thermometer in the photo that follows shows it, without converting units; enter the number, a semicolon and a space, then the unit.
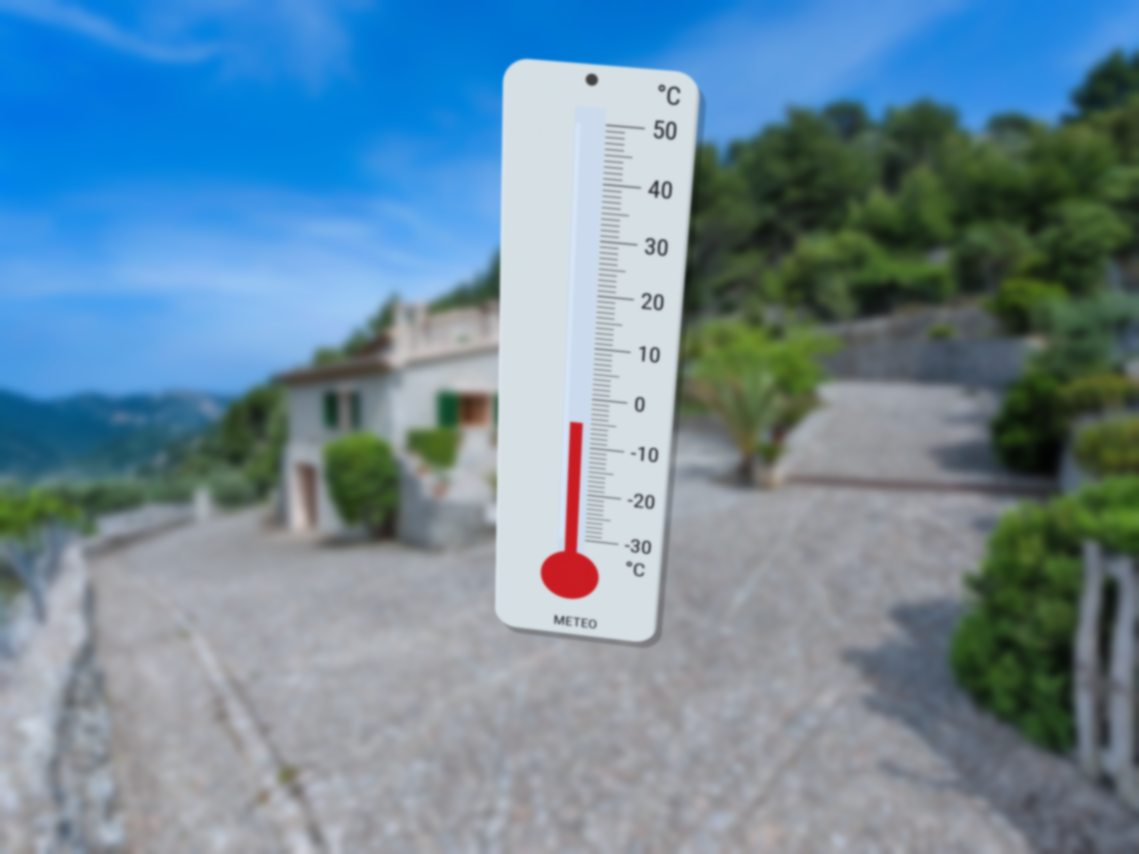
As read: -5; °C
